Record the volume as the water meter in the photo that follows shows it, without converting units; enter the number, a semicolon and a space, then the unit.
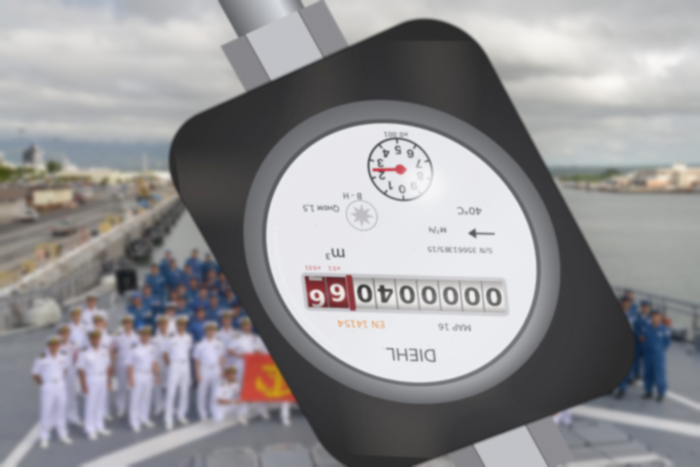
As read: 40.662; m³
